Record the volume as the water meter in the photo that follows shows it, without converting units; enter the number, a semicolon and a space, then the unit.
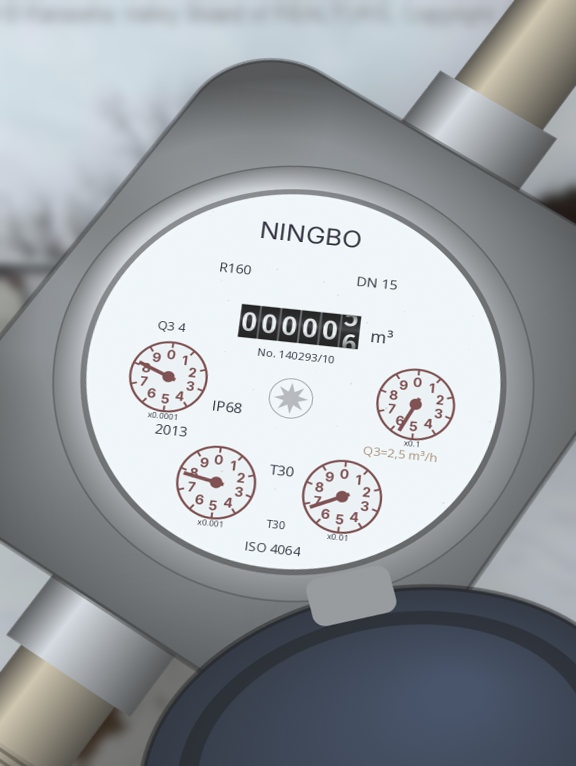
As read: 5.5678; m³
